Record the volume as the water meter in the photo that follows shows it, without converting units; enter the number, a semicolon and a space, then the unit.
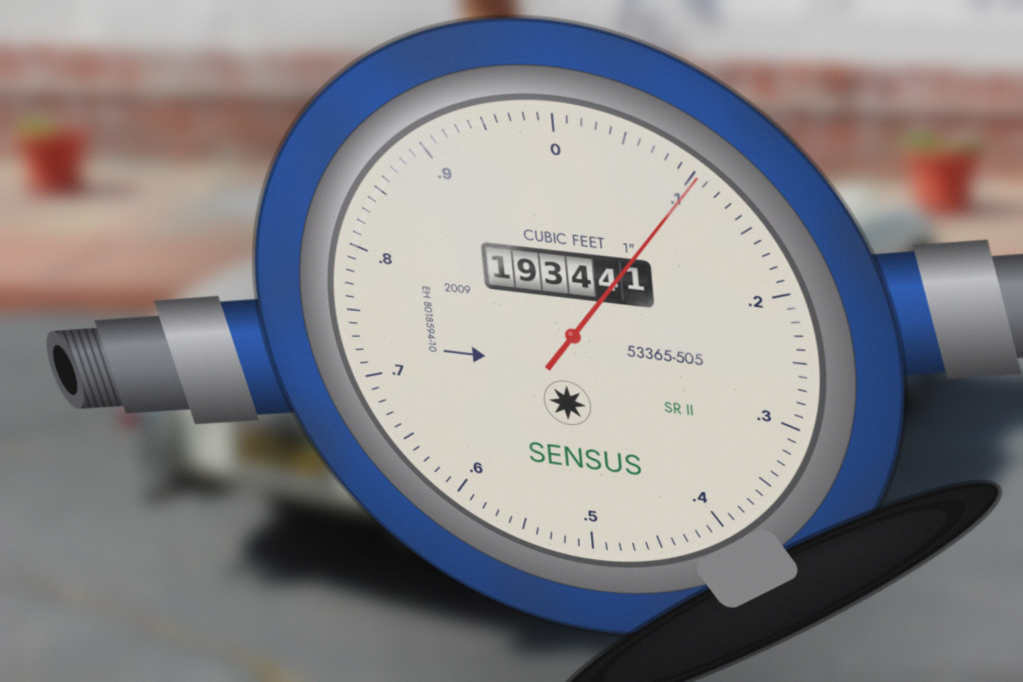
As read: 193441.10; ft³
